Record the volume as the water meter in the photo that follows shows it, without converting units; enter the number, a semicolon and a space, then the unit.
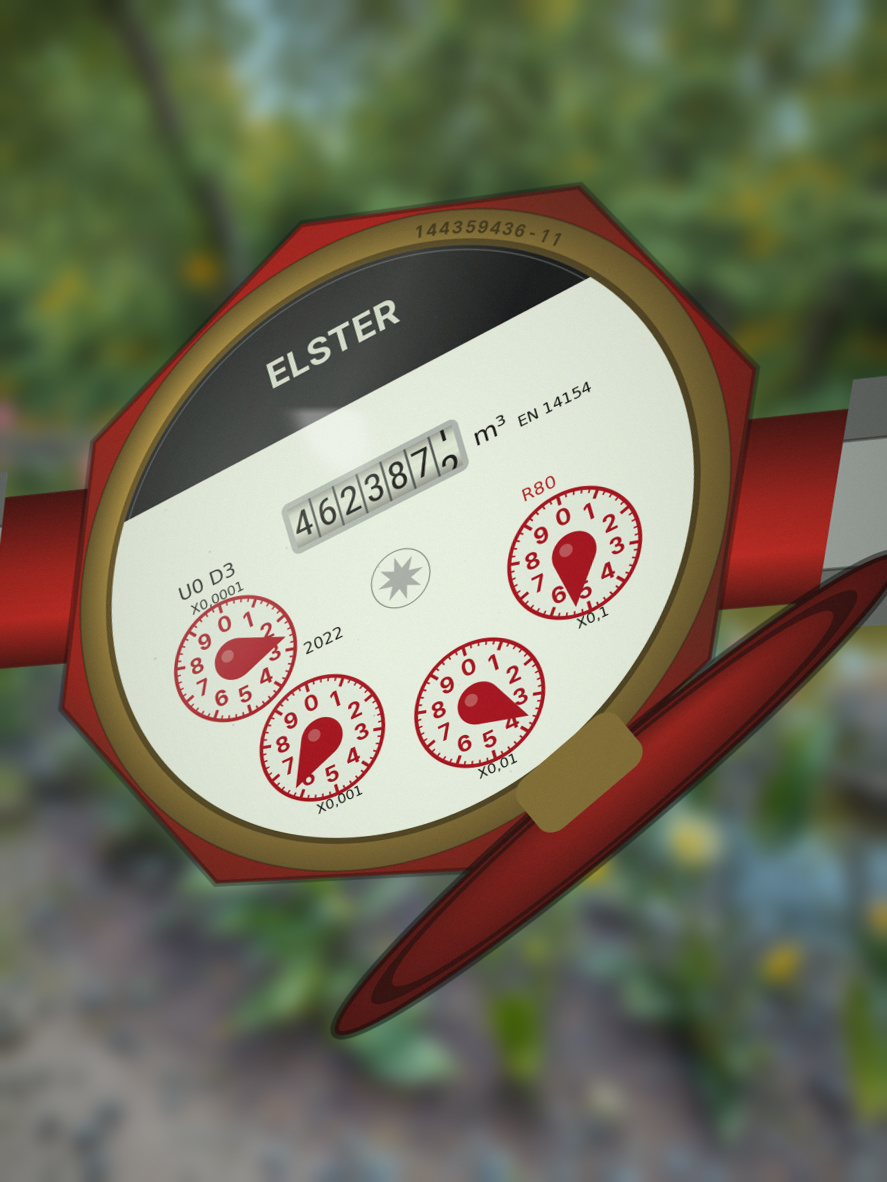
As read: 4623871.5362; m³
